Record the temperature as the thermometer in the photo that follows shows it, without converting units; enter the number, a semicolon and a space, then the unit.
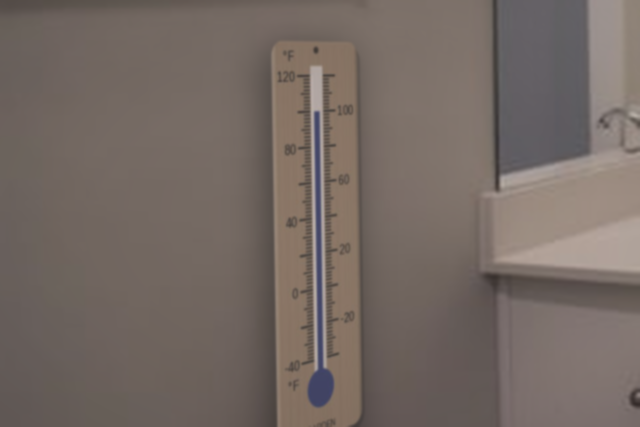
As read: 100; °F
